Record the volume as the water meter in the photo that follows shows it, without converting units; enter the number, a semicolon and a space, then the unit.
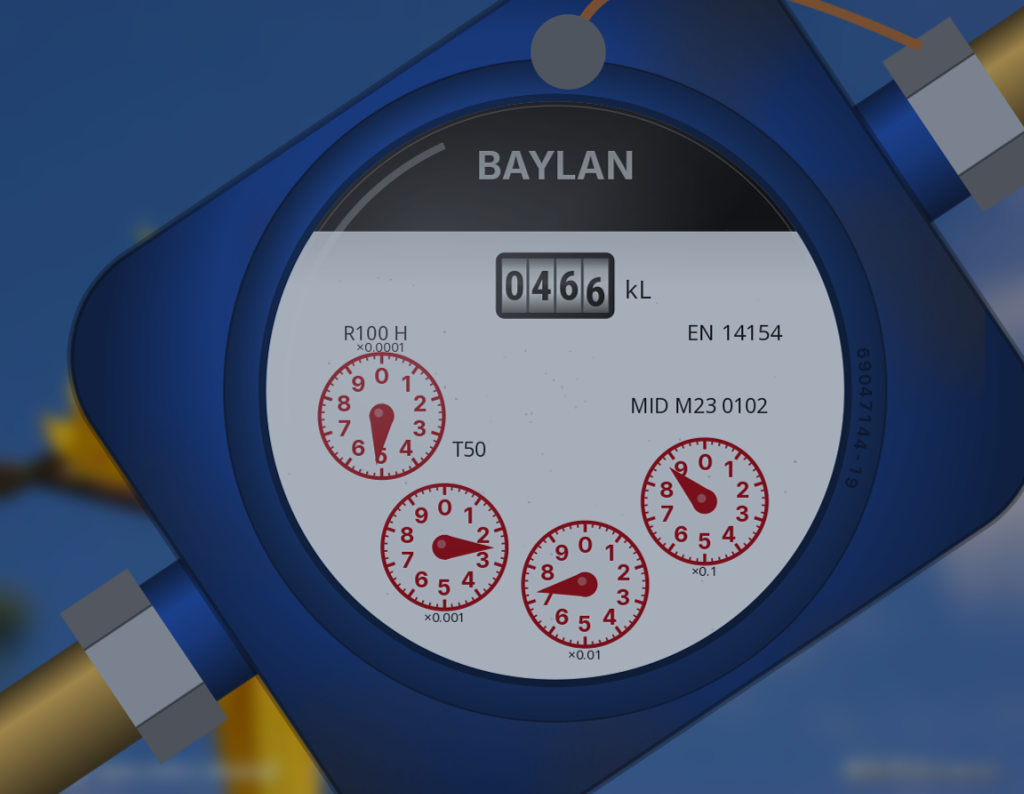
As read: 465.8725; kL
